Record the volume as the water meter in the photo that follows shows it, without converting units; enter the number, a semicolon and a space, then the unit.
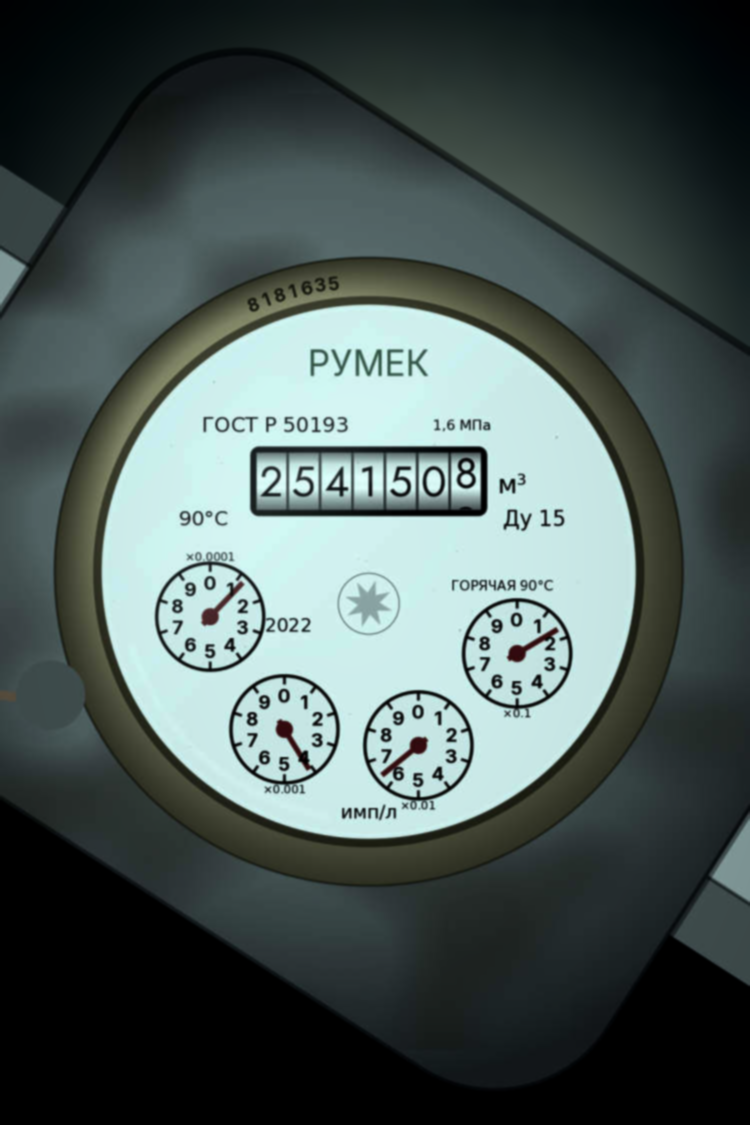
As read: 2541508.1641; m³
